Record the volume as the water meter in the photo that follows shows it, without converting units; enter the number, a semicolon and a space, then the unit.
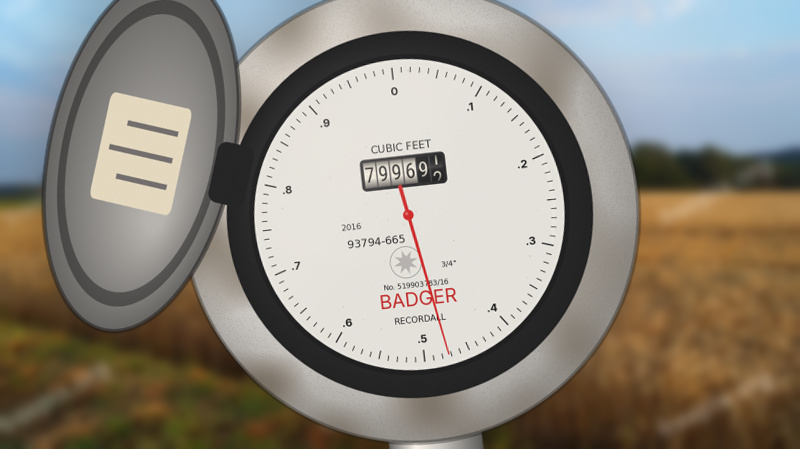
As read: 799691.47; ft³
